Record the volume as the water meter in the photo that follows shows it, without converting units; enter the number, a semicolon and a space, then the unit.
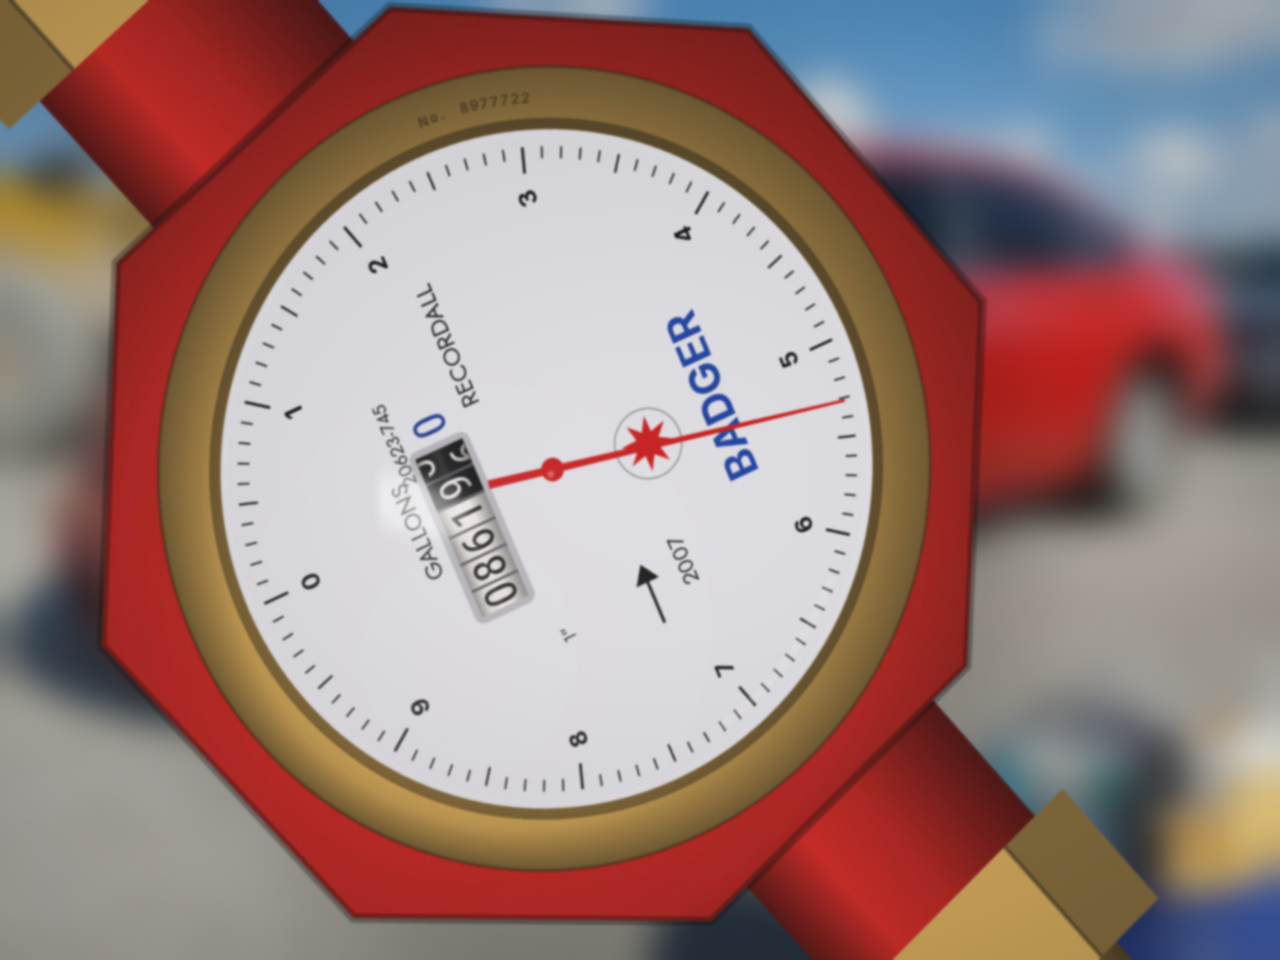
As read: 861955.3; gal
